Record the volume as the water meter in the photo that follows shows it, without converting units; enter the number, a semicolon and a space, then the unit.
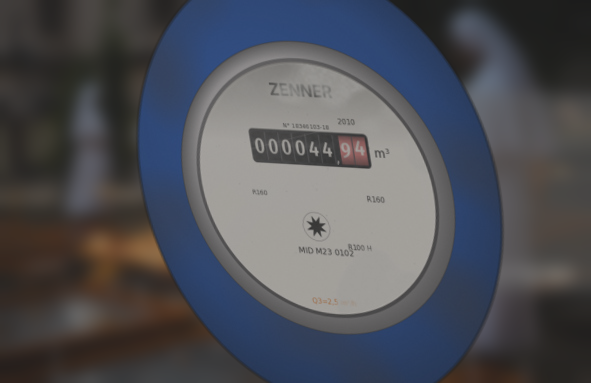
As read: 44.94; m³
